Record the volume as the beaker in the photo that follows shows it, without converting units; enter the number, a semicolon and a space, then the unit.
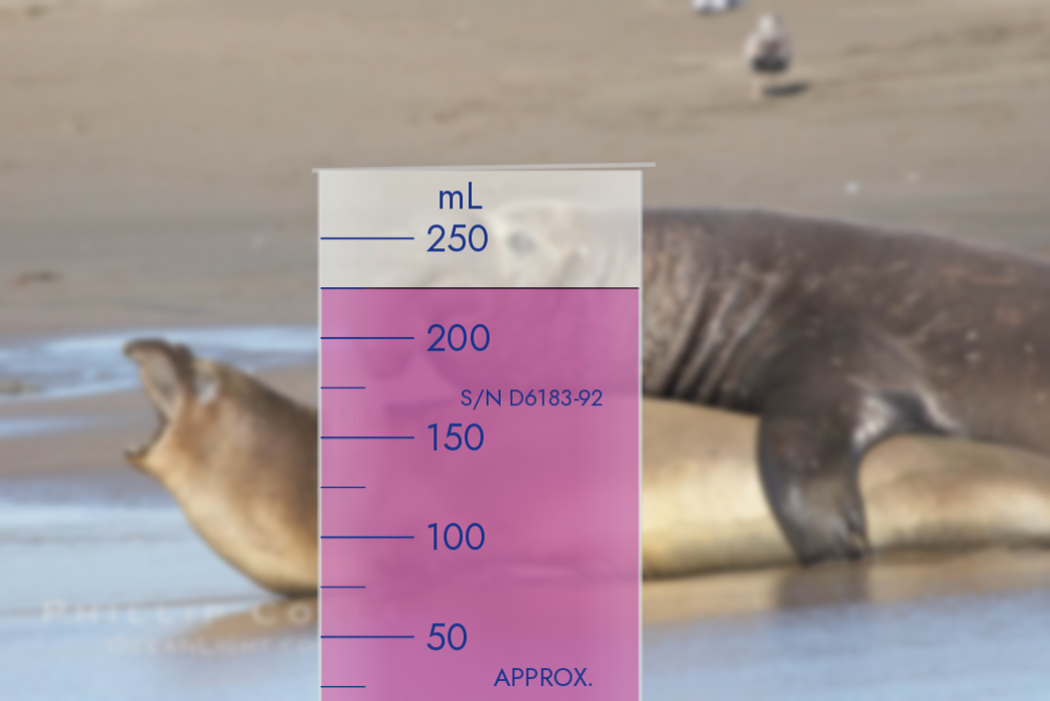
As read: 225; mL
